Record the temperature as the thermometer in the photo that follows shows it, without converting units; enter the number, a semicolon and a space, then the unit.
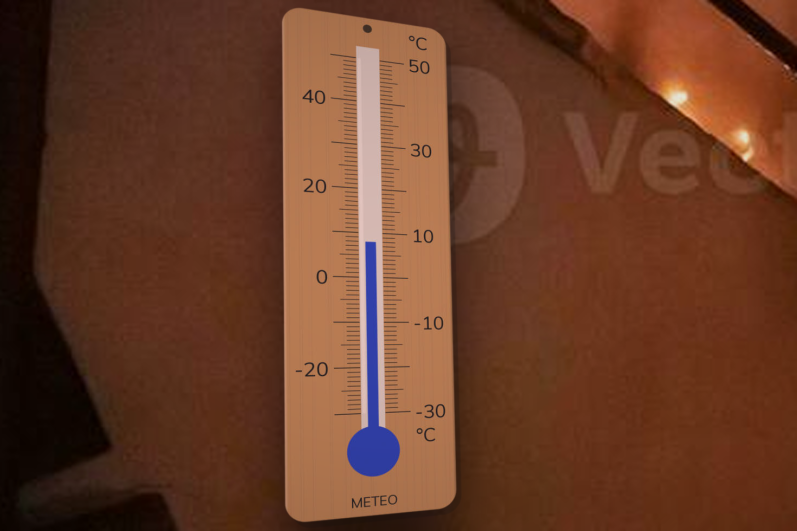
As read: 8; °C
